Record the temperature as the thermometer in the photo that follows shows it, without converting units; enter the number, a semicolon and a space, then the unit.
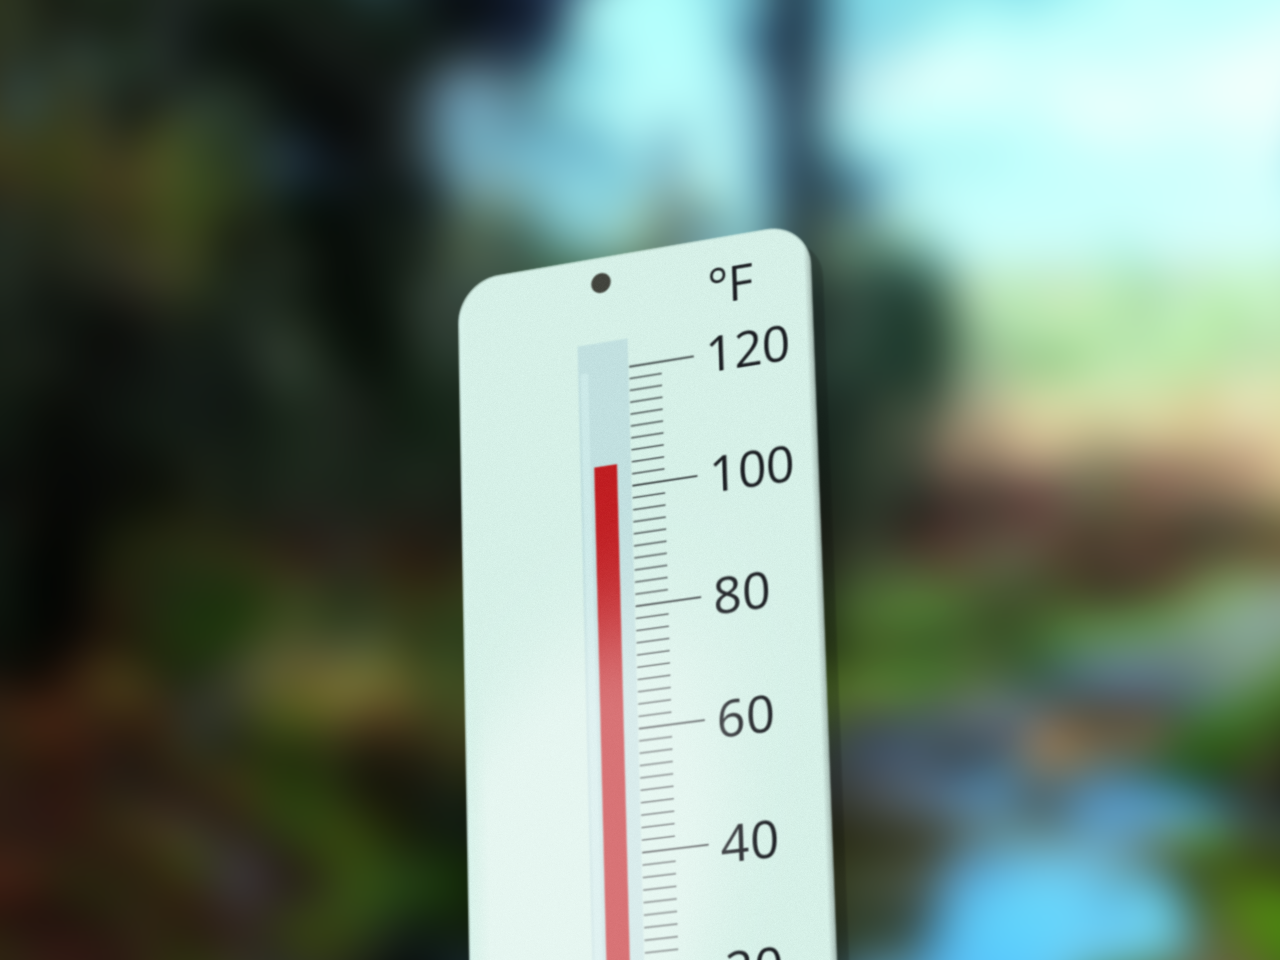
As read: 104; °F
